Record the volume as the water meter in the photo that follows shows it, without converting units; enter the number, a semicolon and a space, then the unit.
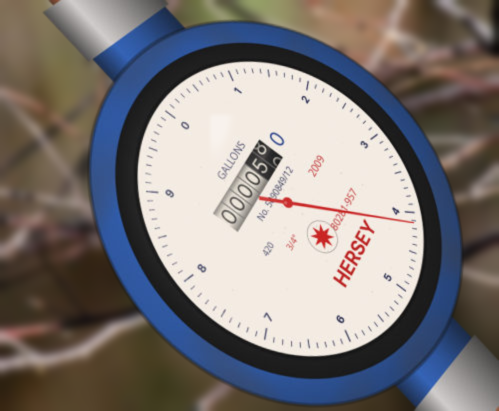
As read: 584.1; gal
